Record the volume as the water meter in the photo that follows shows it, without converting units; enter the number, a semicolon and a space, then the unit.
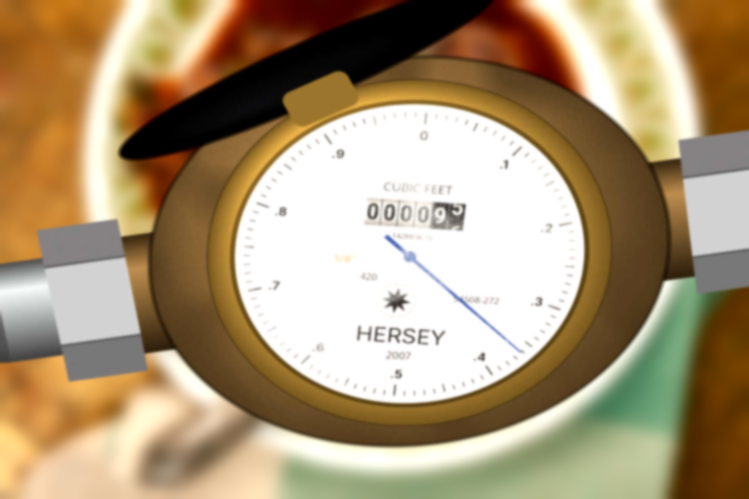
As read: 95.36; ft³
